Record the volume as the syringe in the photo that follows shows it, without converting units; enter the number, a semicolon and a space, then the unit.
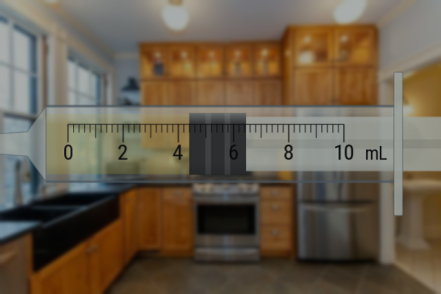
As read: 4.4; mL
